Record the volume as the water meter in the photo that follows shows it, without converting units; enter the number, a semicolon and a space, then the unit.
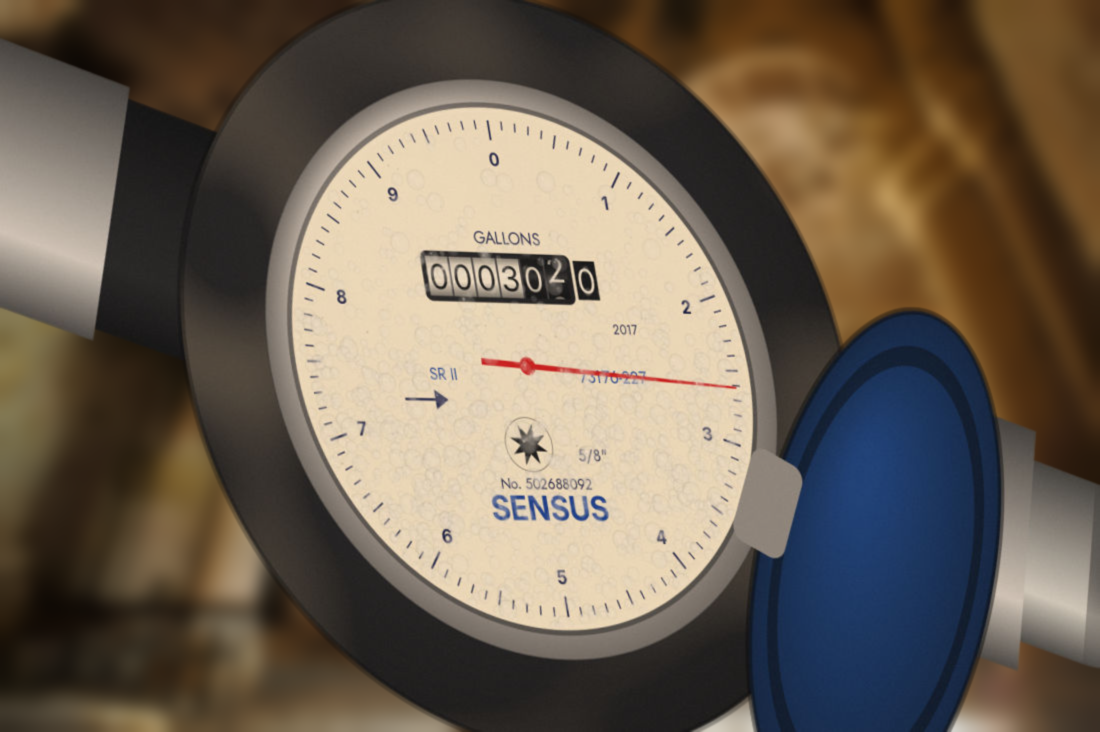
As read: 3022.6; gal
